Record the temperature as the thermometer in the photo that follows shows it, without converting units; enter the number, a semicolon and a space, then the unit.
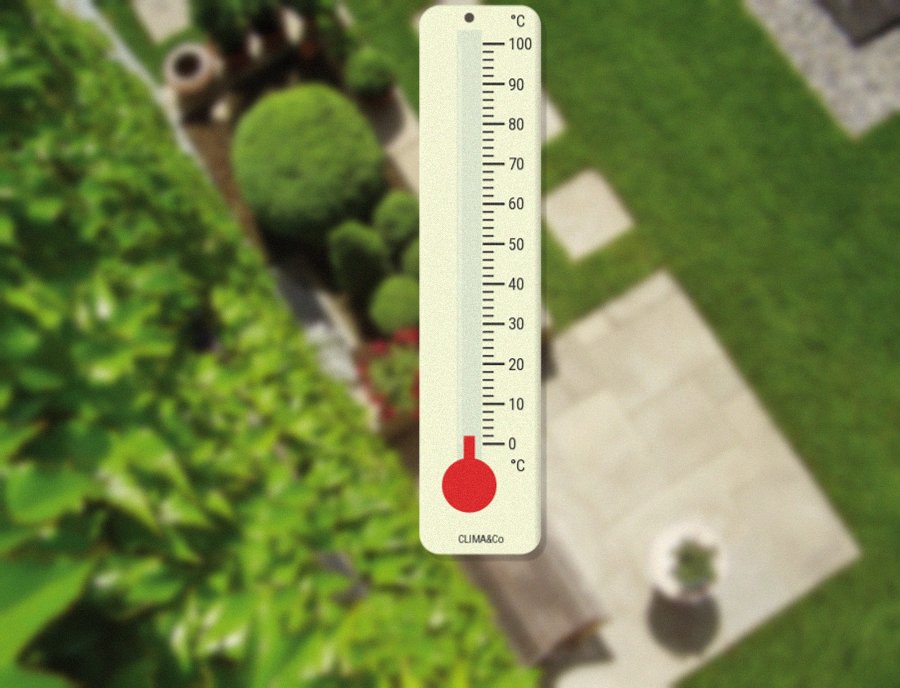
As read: 2; °C
